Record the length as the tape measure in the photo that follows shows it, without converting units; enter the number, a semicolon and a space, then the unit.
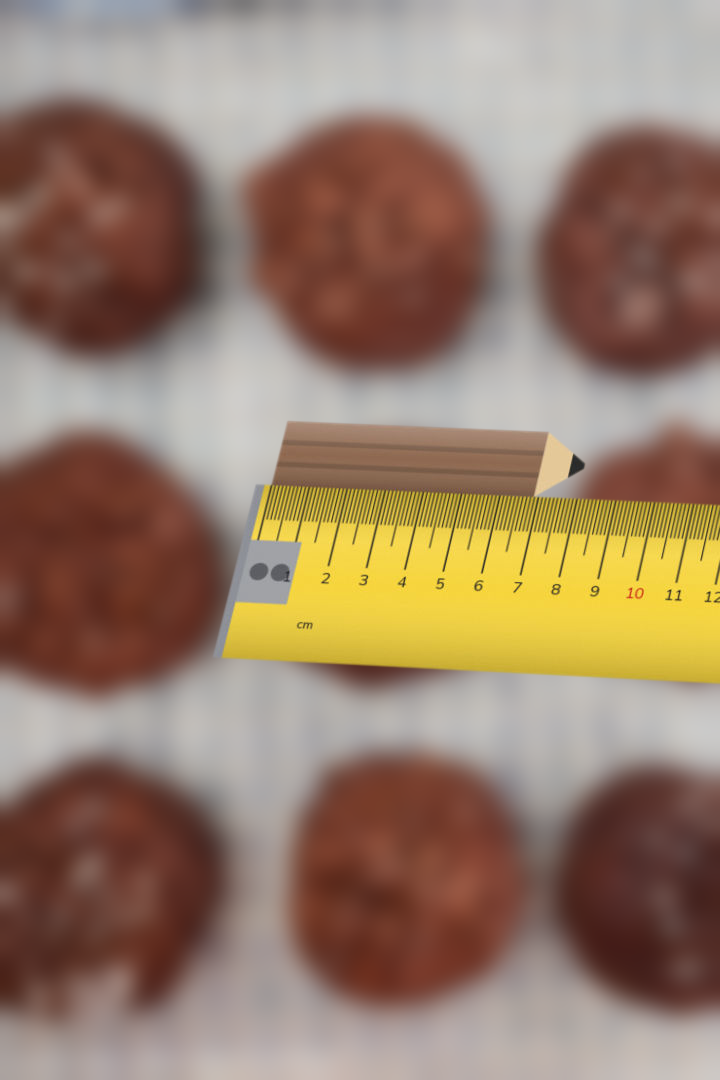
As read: 8; cm
